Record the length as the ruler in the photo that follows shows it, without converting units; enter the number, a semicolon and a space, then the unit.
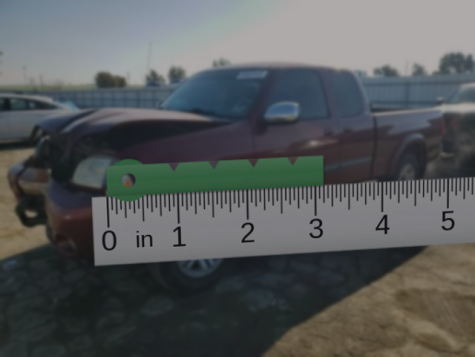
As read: 3.125; in
